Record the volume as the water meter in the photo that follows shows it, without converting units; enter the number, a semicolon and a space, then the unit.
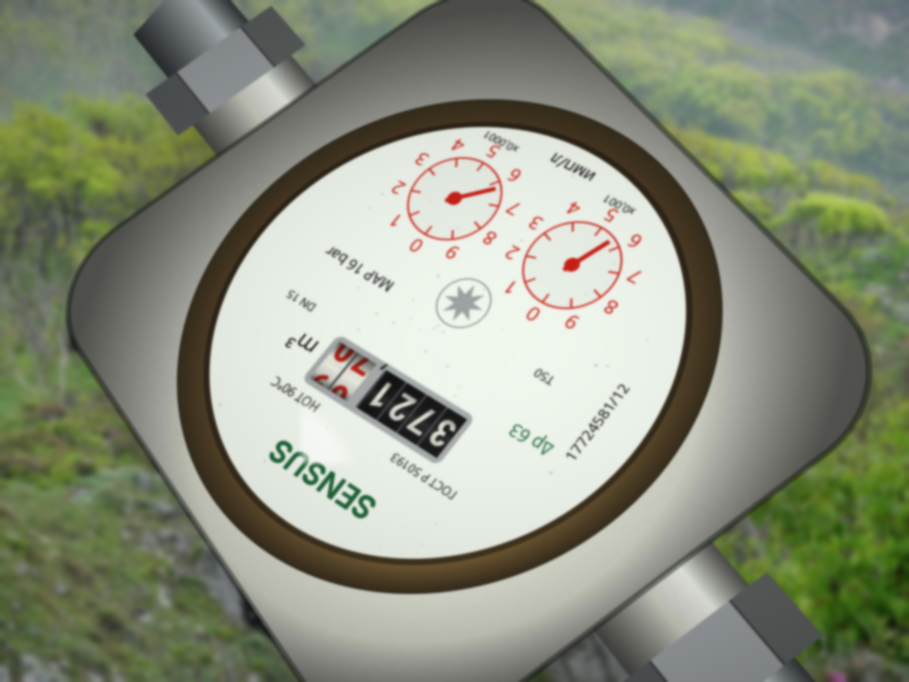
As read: 3721.6956; m³
